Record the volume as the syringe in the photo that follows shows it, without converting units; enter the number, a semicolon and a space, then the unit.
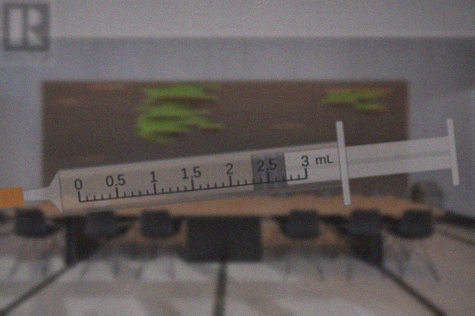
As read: 2.3; mL
